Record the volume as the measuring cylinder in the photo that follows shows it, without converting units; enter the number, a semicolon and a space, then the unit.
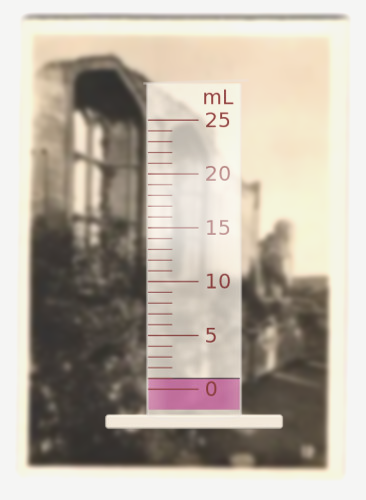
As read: 1; mL
